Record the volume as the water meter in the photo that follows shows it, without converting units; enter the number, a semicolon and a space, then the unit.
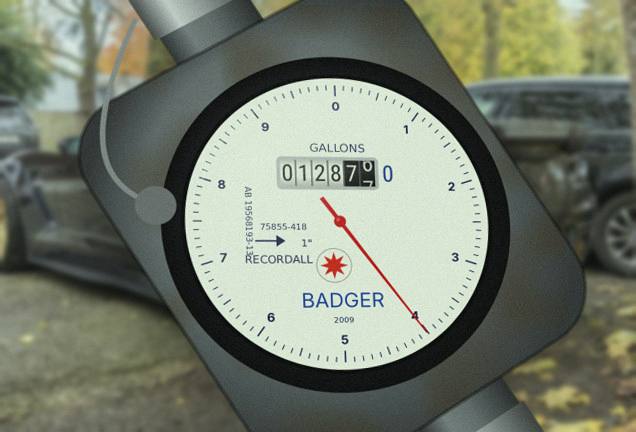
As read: 128764.0; gal
